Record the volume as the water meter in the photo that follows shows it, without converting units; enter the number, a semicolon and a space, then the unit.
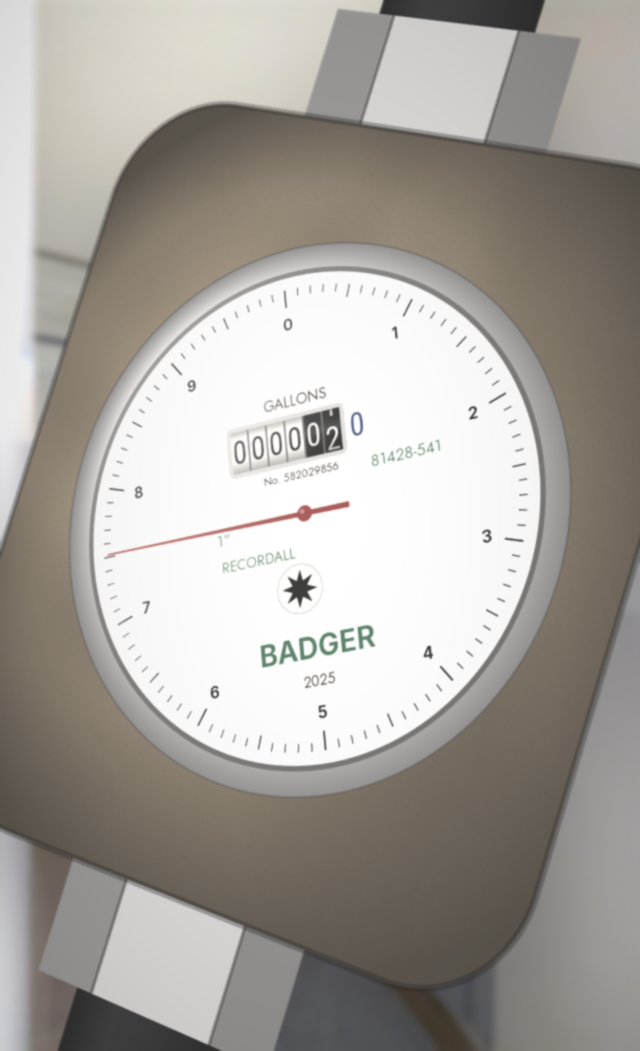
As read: 17.5; gal
